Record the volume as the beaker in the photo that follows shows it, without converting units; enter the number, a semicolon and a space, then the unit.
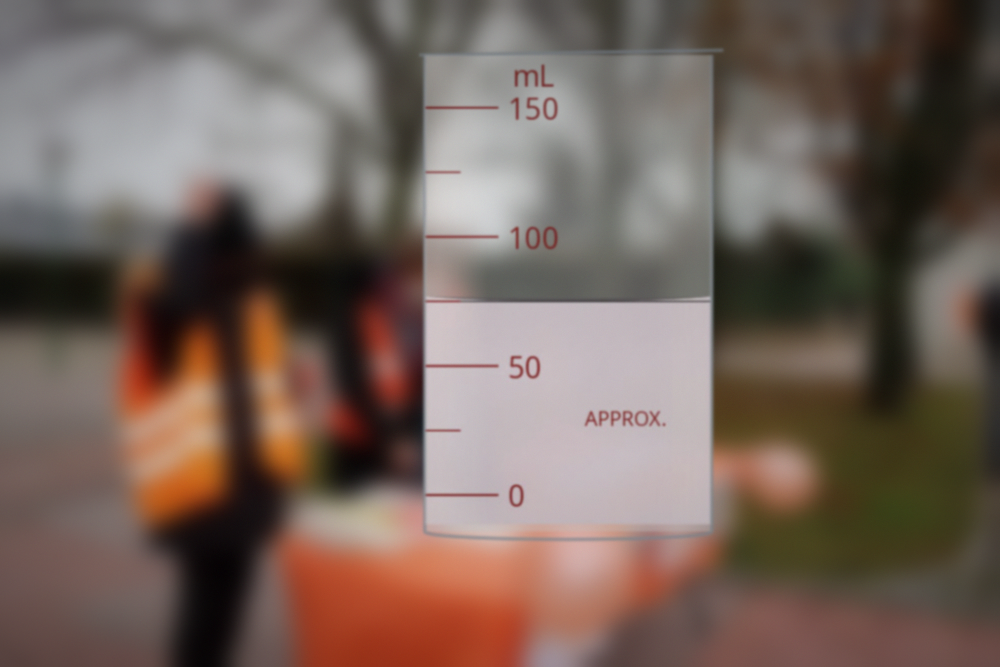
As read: 75; mL
